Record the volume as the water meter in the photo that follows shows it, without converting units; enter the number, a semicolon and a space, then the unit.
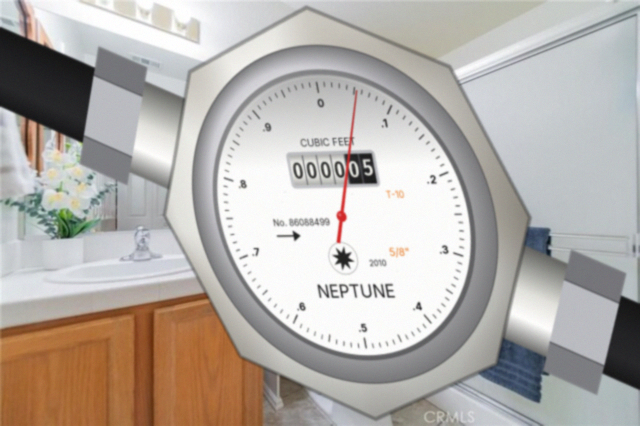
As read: 5.05; ft³
